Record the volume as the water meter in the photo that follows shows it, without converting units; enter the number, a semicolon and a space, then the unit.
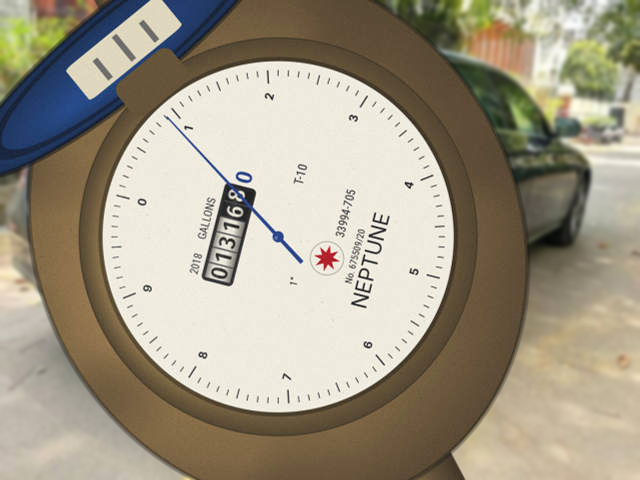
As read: 131680.9; gal
